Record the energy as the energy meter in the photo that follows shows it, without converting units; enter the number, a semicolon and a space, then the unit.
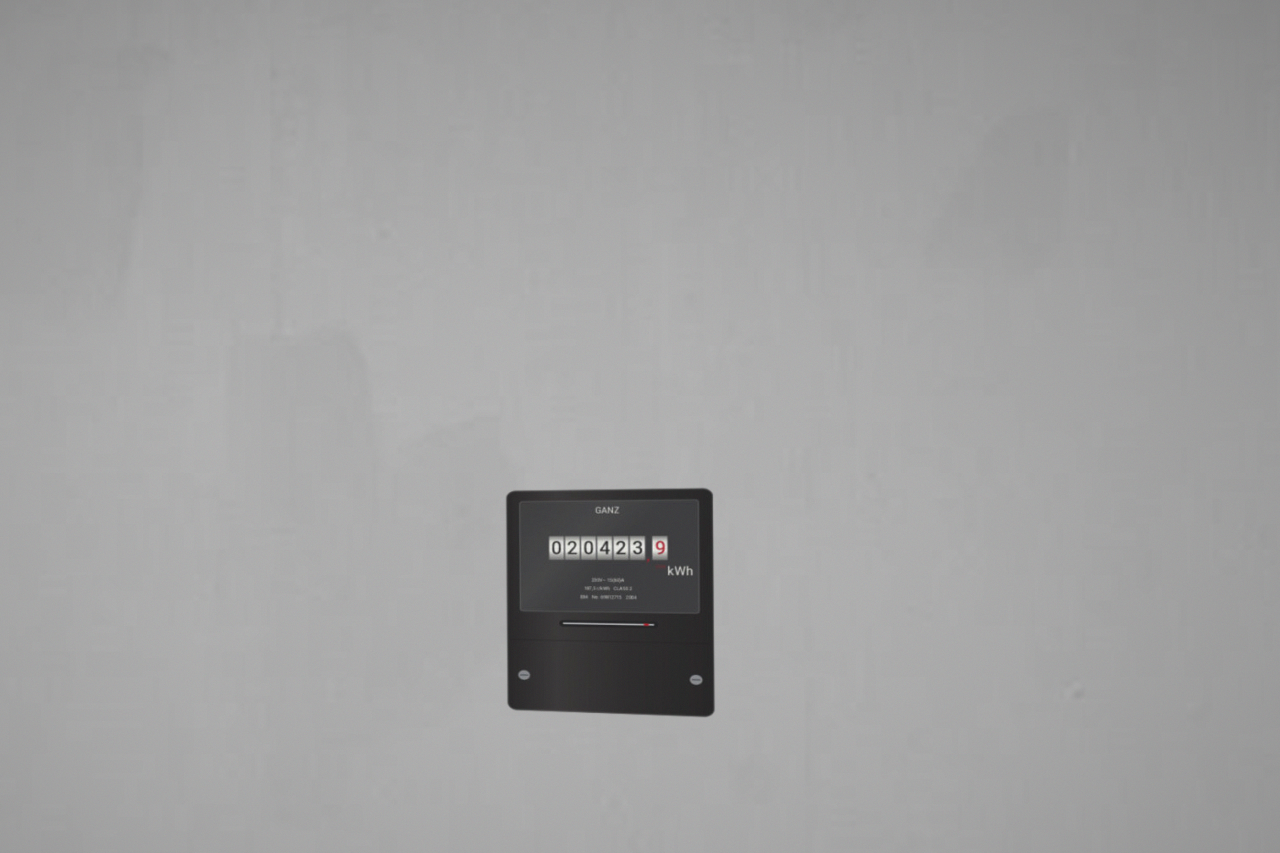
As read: 20423.9; kWh
